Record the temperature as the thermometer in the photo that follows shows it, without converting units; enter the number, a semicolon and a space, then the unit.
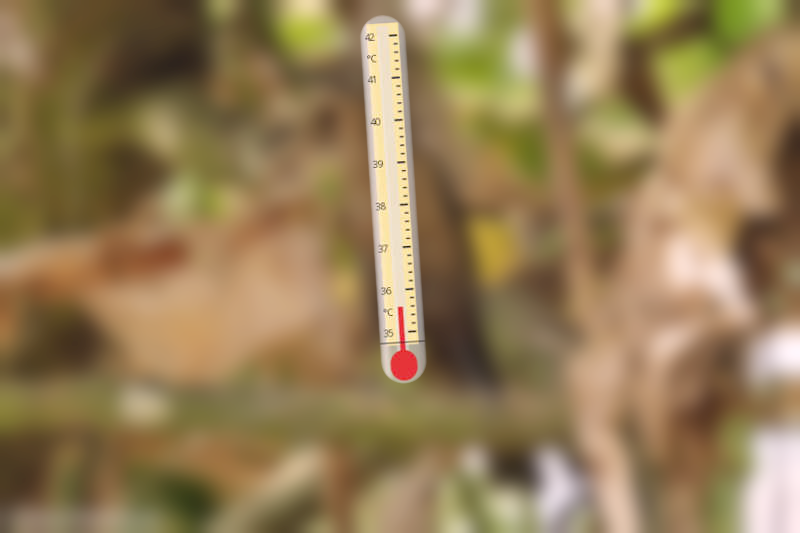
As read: 35.6; °C
